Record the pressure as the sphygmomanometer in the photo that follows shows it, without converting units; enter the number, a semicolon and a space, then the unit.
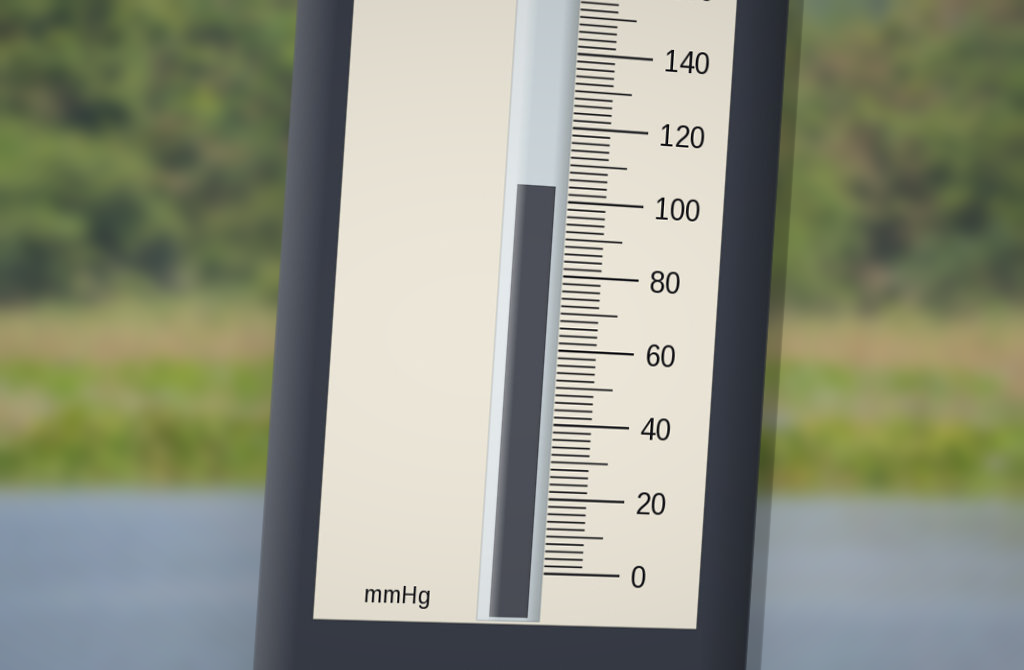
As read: 104; mmHg
